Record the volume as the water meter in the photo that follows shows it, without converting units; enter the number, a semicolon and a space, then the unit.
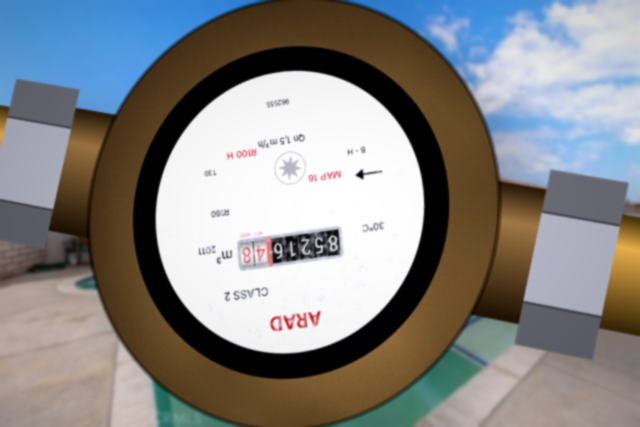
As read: 85216.48; m³
